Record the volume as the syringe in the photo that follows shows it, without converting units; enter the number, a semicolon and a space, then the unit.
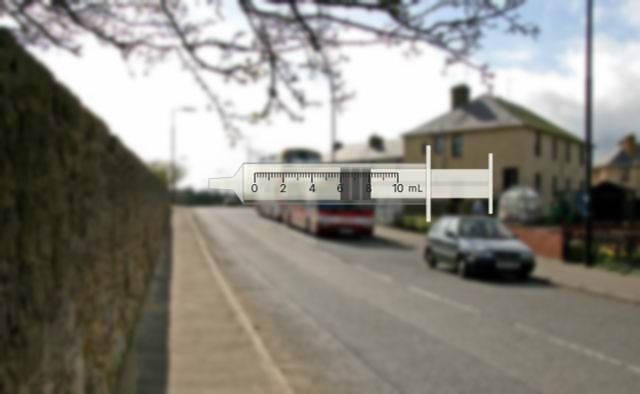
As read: 6; mL
